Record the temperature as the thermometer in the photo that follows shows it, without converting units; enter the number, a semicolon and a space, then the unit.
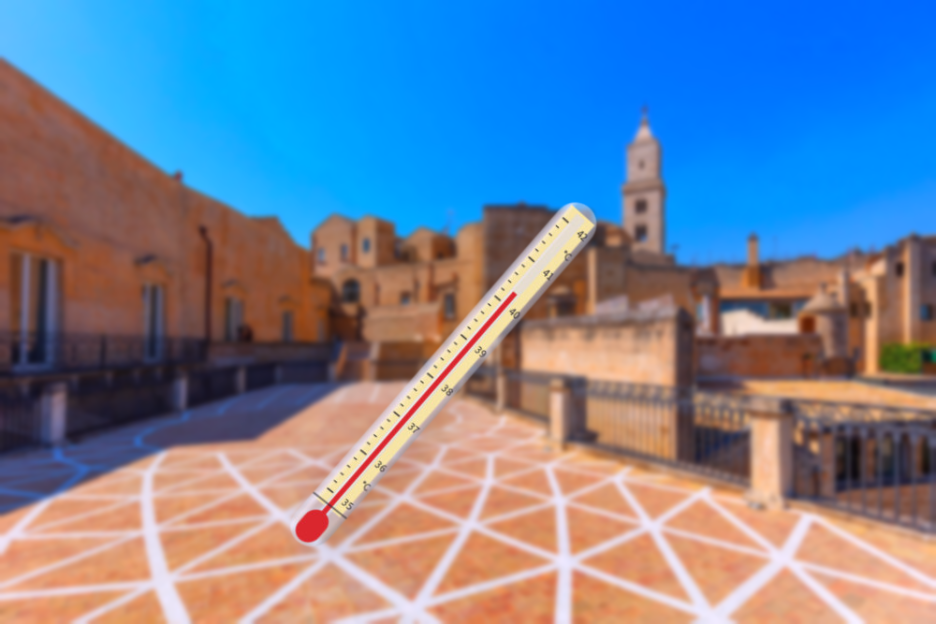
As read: 40.3; °C
